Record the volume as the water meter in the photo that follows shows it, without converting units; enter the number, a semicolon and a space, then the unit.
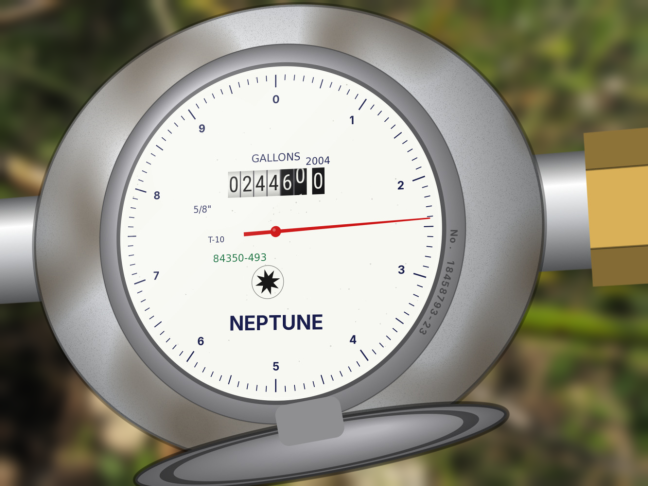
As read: 244602.4; gal
